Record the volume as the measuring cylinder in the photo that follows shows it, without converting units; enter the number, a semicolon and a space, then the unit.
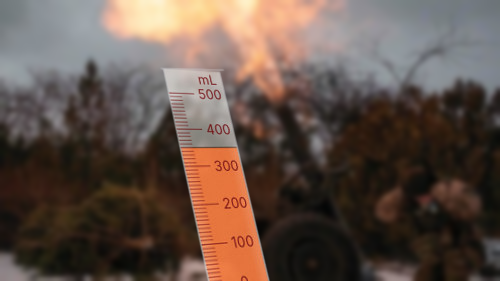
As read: 350; mL
